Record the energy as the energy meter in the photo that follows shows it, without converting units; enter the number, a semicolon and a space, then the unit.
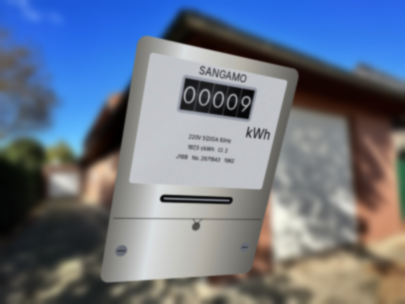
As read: 9; kWh
